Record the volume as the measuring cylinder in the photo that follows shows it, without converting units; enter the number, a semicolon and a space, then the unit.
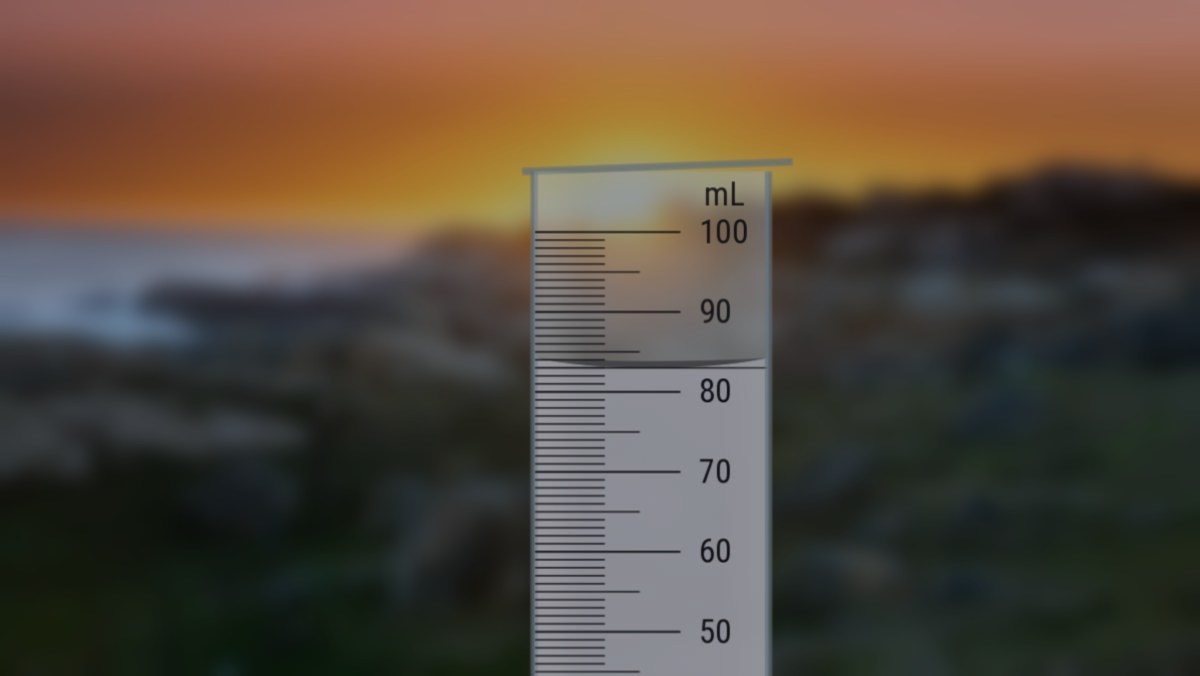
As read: 83; mL
